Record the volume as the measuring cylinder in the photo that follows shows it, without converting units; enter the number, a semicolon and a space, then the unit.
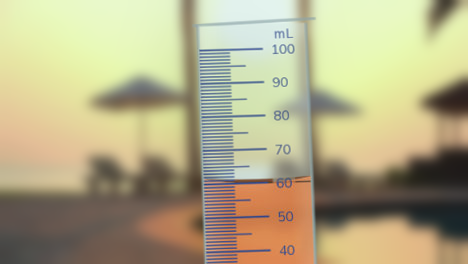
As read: 60; mL
